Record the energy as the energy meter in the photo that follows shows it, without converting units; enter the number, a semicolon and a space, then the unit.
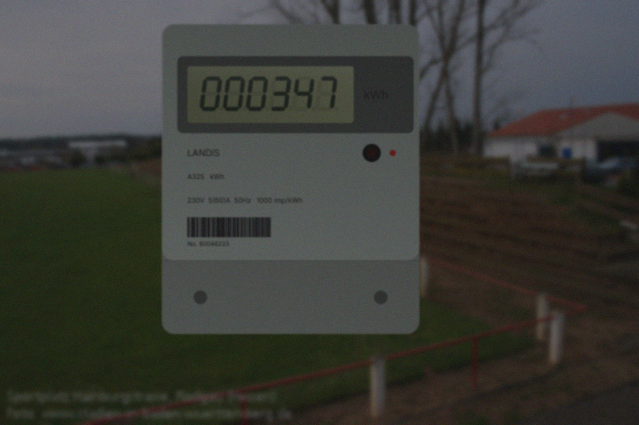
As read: 347; kWh
